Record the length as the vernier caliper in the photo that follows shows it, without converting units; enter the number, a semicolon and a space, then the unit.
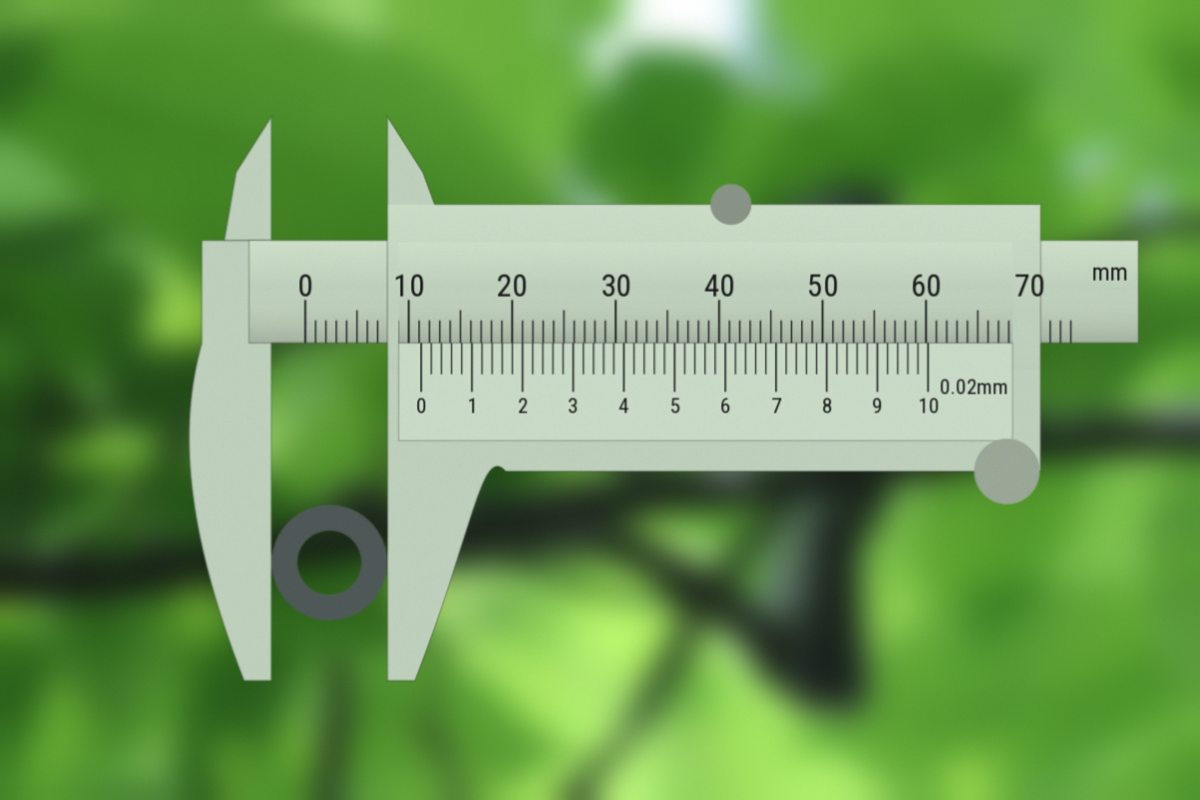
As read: 11.2; mm
